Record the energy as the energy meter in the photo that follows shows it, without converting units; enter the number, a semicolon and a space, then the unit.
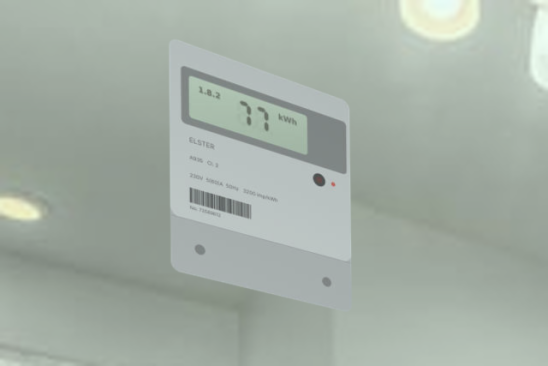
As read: 77; kWh
